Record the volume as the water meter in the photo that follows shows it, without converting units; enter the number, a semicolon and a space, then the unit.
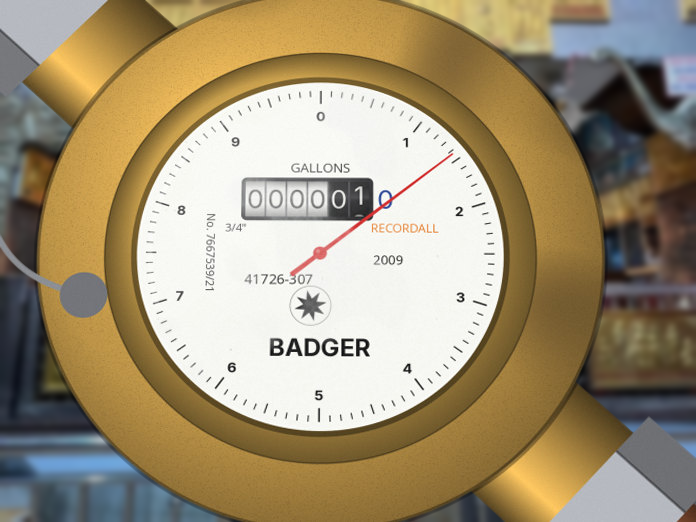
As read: 11.4; gal
